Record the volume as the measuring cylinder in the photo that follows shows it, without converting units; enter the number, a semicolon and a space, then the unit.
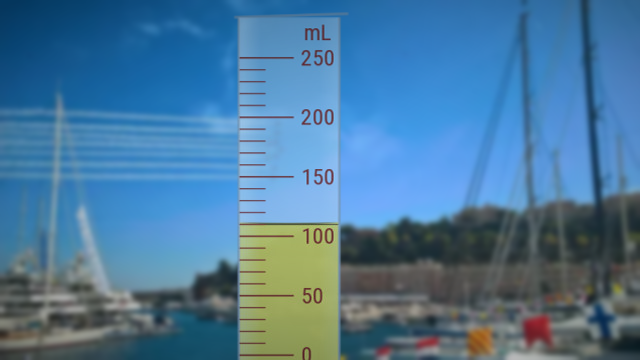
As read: 110; mL
